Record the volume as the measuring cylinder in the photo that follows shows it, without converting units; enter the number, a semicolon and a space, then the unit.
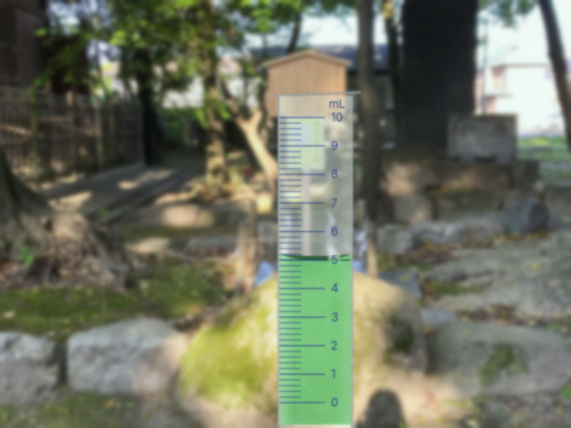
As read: 5; mL
